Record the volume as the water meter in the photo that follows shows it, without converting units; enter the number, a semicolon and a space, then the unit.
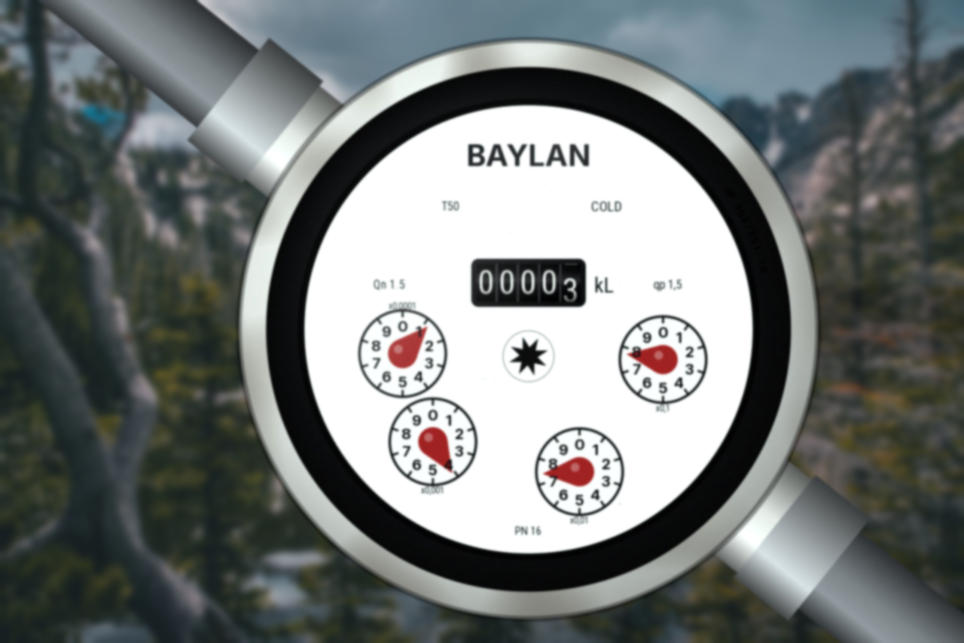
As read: 2.7741; kL
